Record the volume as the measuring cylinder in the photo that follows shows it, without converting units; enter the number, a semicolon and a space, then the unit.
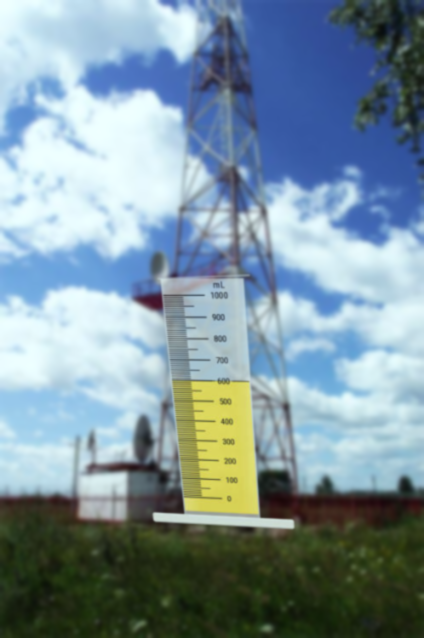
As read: 600; mL
